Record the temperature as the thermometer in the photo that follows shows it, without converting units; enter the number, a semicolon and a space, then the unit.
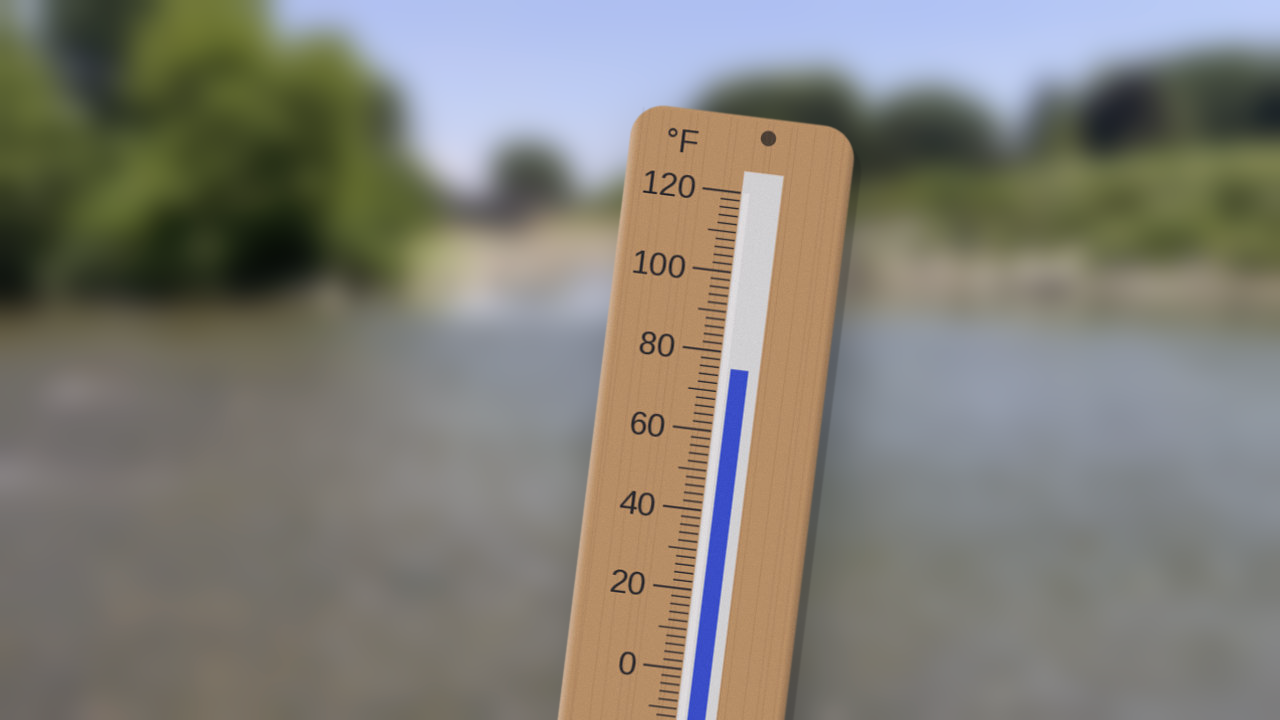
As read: 76; °F
